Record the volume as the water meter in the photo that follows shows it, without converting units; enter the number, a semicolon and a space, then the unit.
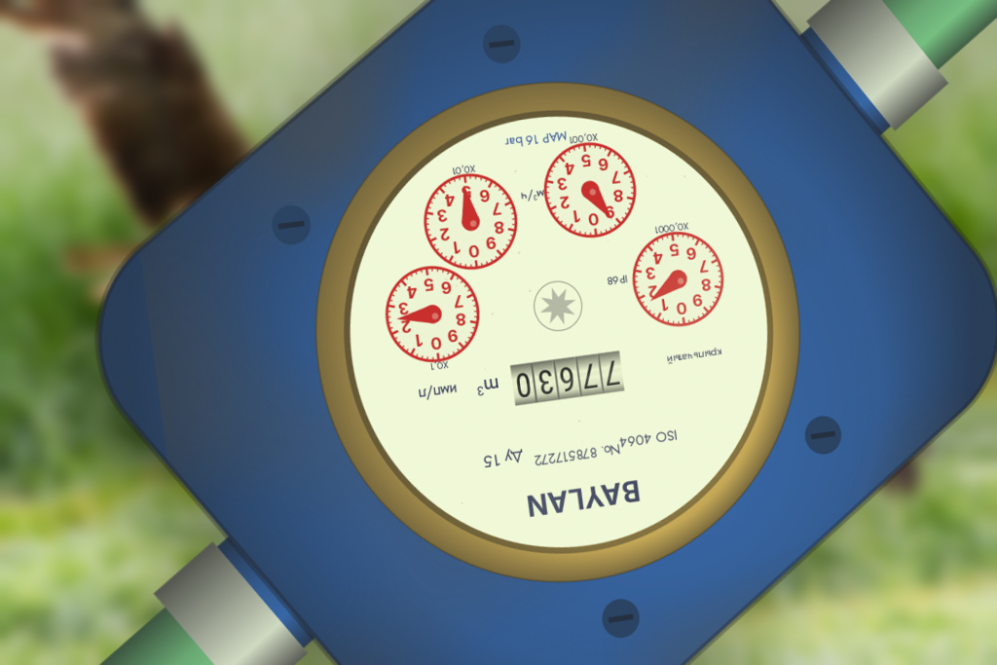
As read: 77630.2491; m³
